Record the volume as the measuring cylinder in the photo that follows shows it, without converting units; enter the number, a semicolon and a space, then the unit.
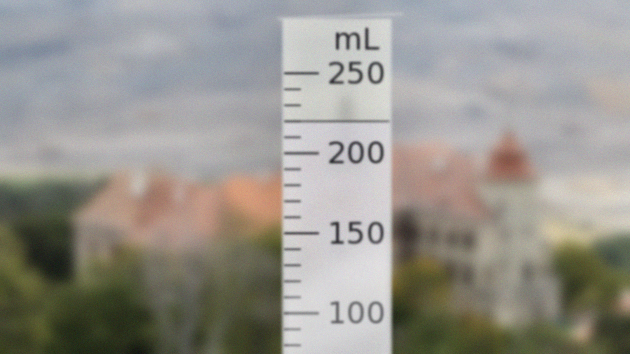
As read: 220; mL
